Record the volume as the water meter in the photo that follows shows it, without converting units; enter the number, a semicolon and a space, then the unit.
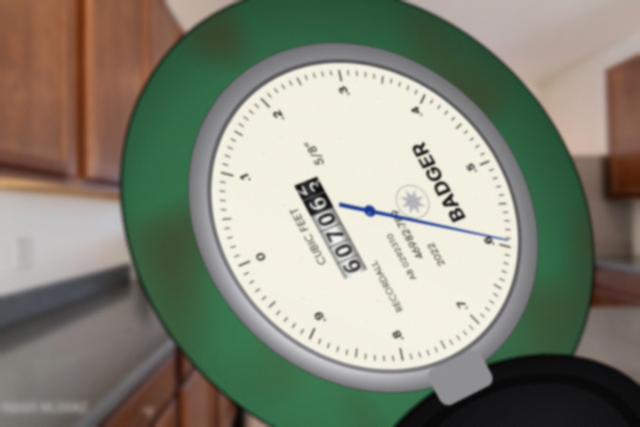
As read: 607062.59; ft³
